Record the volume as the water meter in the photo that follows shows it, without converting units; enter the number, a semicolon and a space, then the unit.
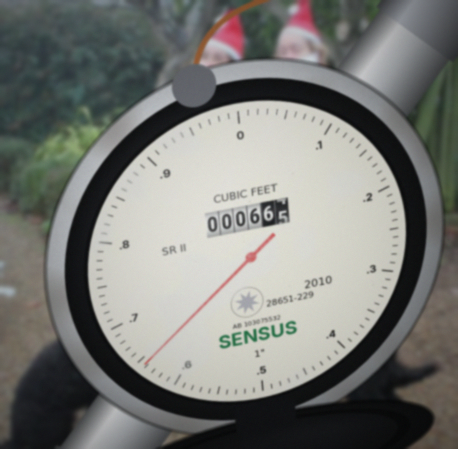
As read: 664.64; ft³
